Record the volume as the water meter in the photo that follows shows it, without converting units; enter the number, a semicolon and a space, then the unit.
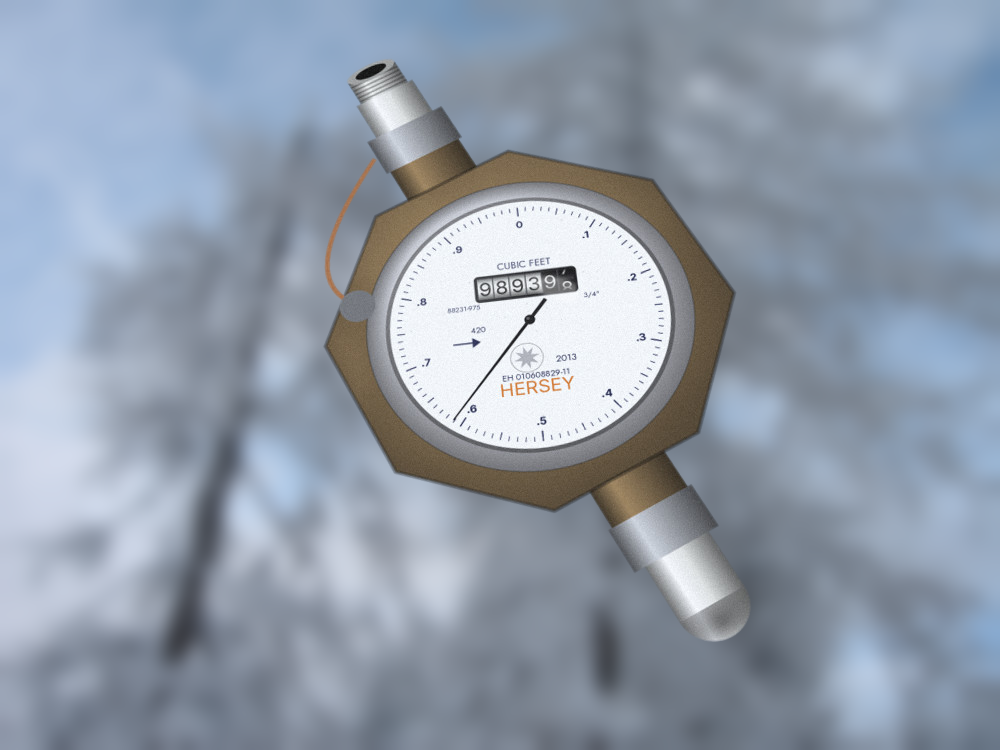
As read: 989397.61; ft³
